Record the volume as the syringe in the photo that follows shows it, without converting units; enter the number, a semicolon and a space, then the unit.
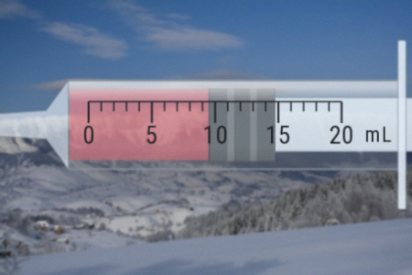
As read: 9.5; mL
